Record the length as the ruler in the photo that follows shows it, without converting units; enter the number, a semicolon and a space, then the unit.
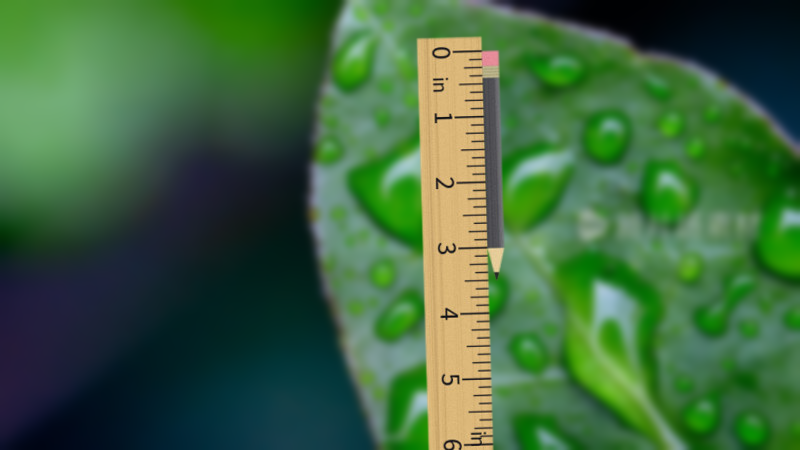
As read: 3.5; in
